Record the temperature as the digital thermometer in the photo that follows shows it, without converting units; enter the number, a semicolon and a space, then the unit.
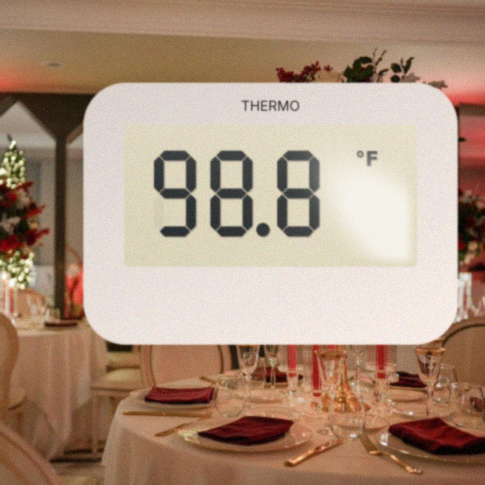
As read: 98.8; °F
